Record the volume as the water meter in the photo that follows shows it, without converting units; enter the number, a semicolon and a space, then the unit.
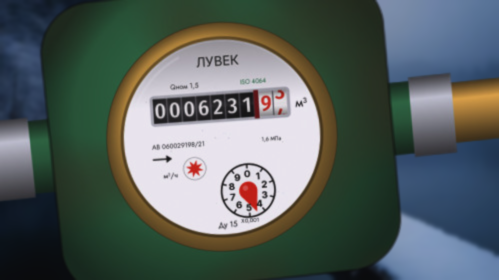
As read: 6231.934; m³
